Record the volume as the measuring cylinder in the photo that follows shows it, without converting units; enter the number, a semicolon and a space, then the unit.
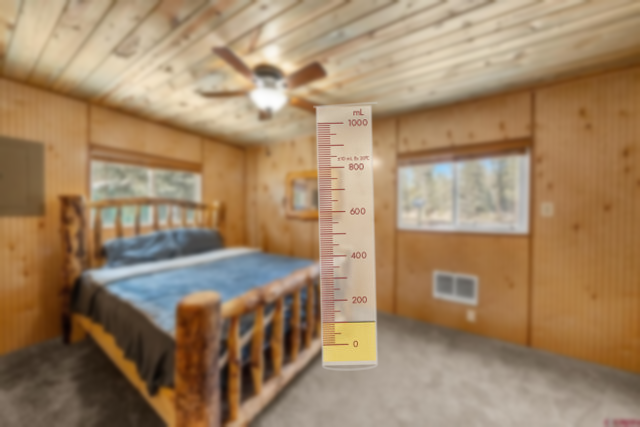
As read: 100; mL
